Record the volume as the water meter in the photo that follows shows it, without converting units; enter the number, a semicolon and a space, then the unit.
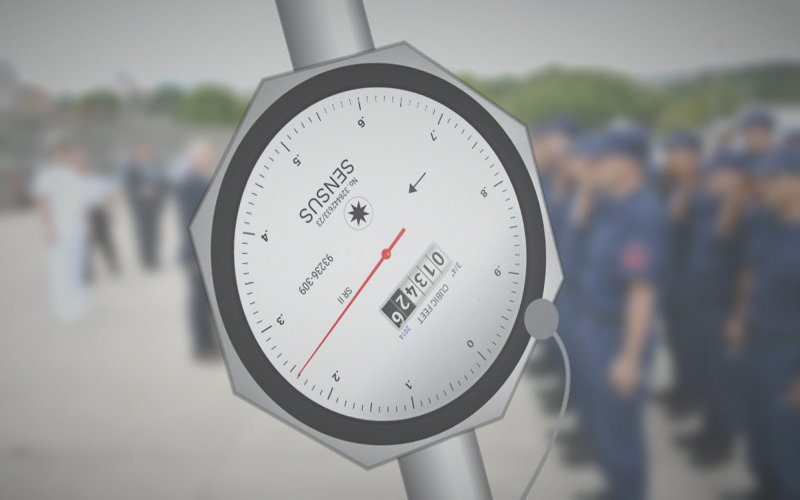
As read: 13426.24; ft³
